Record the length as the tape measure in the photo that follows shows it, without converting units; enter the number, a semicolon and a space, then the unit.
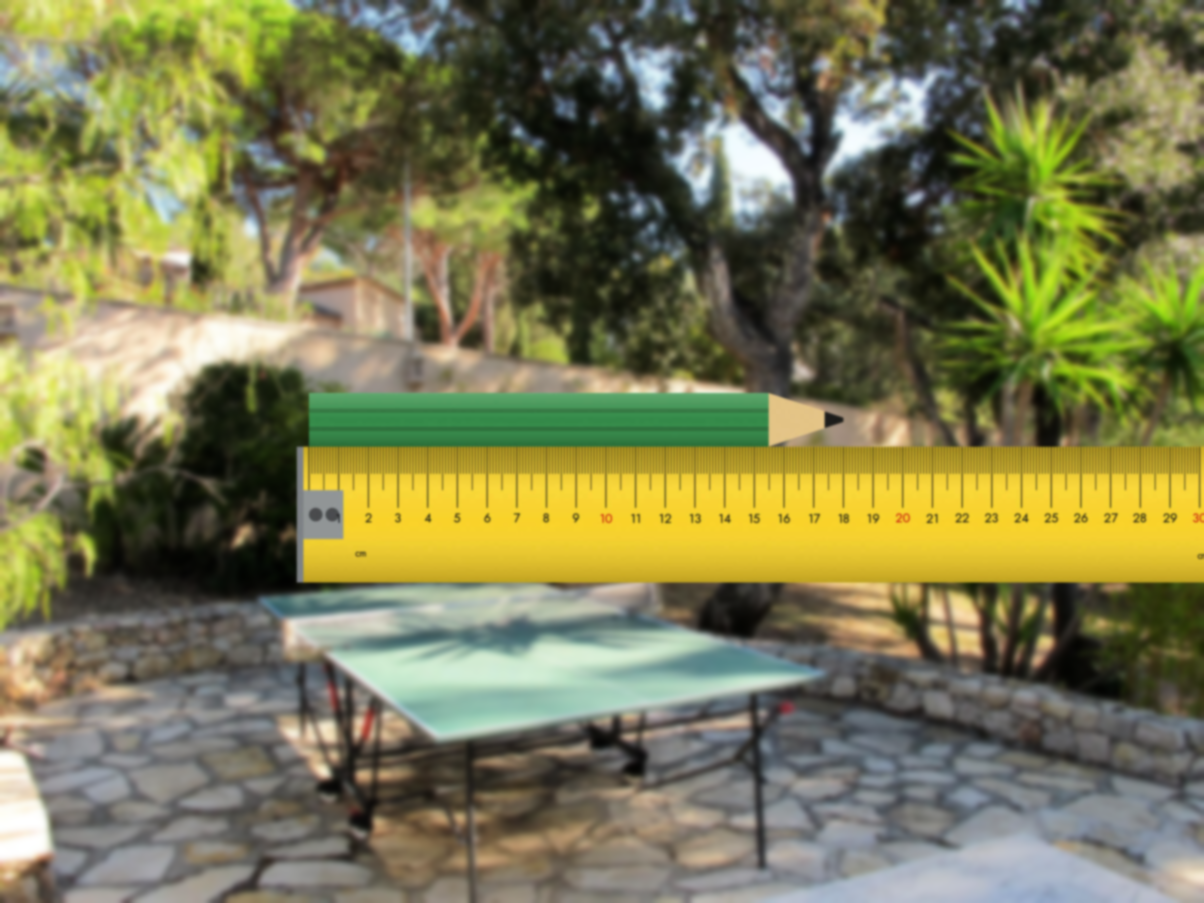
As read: 18; cm
